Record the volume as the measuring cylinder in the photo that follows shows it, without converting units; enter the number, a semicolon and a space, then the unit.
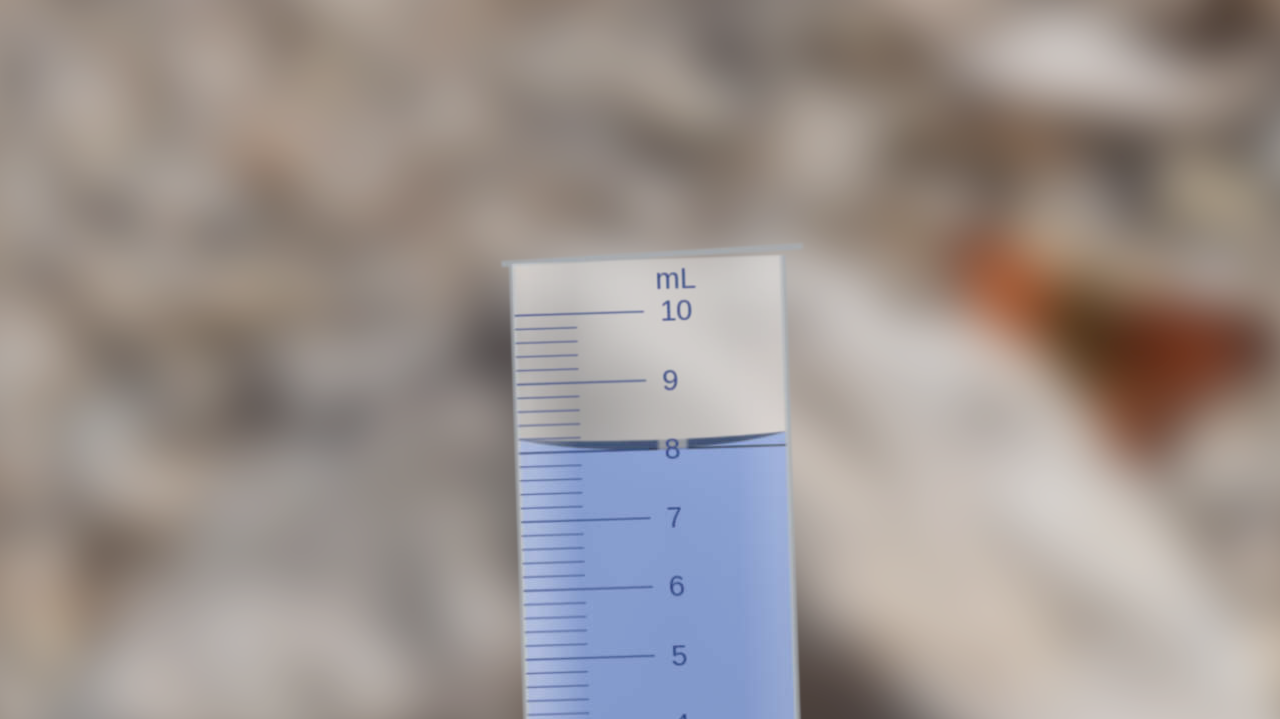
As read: 8; mL
